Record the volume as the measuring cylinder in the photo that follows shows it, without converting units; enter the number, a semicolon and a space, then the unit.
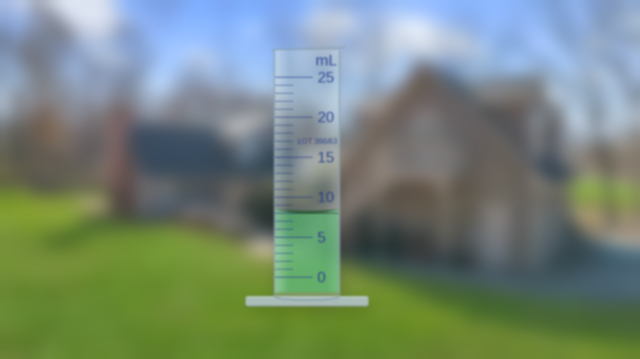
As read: 8; mL
